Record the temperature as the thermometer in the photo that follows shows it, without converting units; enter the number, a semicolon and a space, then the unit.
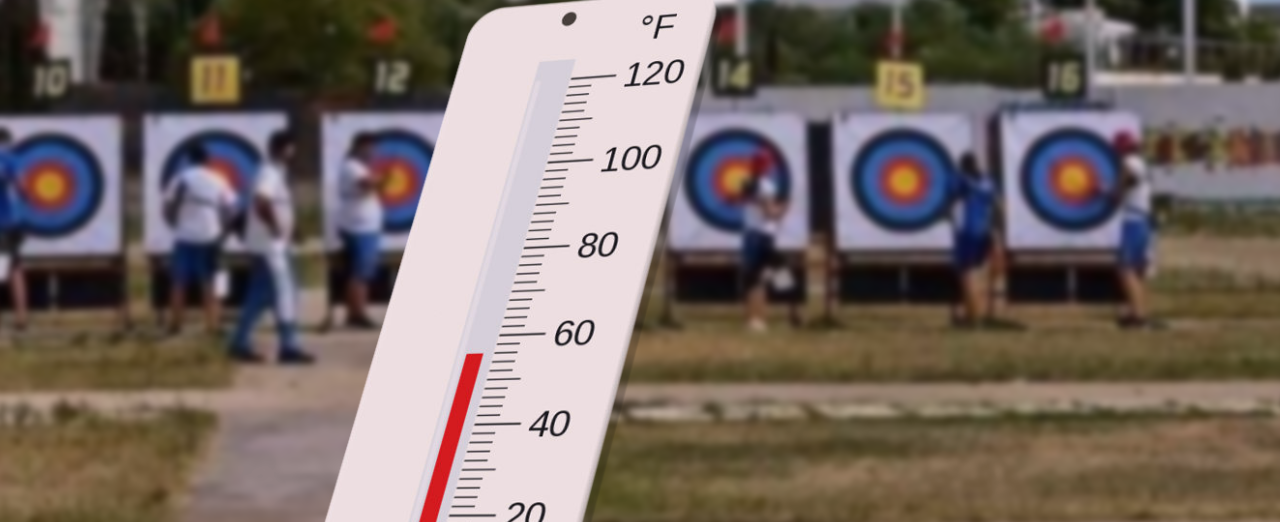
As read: 56; °F
